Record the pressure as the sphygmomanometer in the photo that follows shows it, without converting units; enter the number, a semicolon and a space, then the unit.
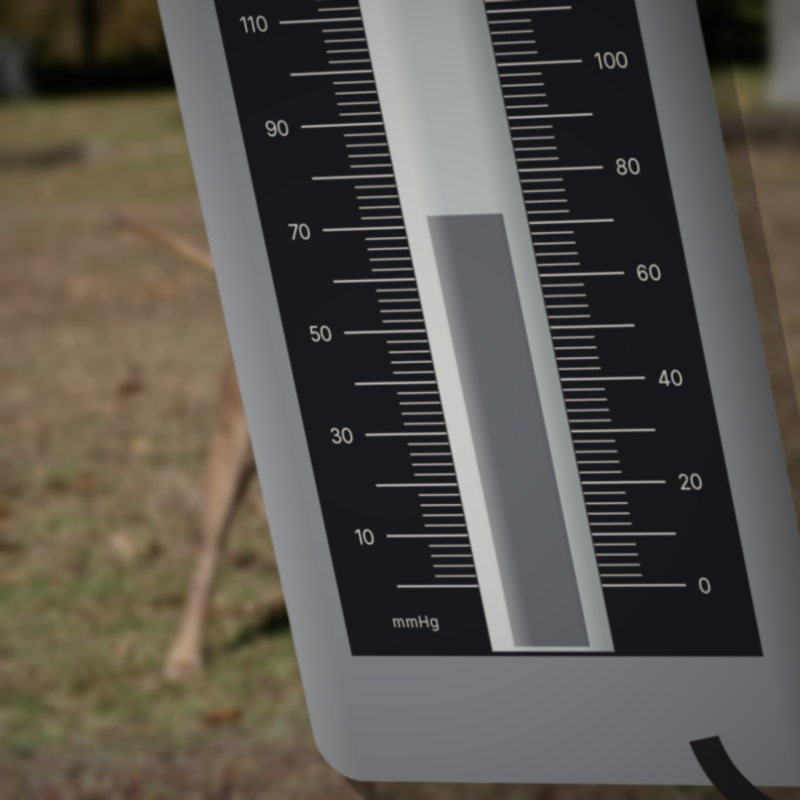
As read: 72; mmHg
